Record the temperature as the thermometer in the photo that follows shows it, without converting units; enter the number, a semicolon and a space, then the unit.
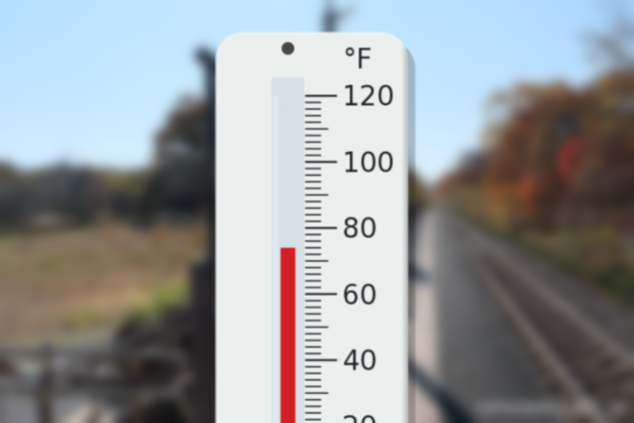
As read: 74; °F
